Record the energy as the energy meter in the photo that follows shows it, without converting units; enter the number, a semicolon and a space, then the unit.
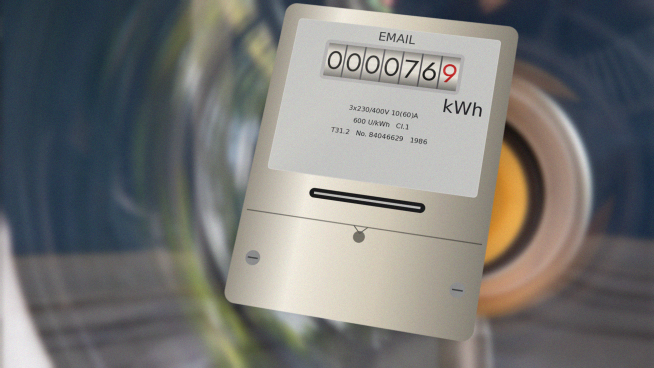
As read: 76.9; kWh
